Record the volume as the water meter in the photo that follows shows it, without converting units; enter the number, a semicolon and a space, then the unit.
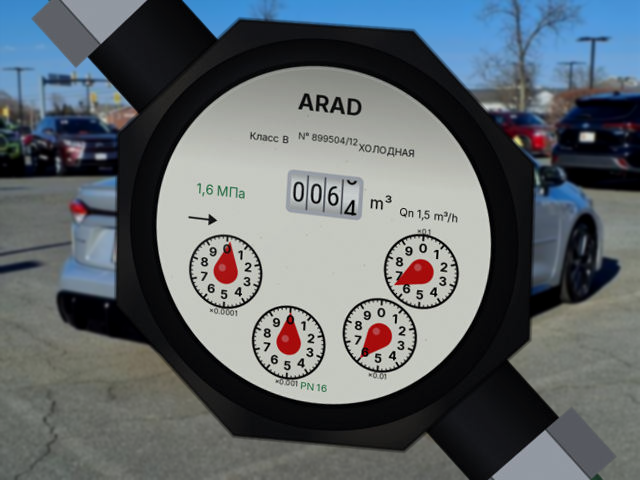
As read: 63.6600; m³
